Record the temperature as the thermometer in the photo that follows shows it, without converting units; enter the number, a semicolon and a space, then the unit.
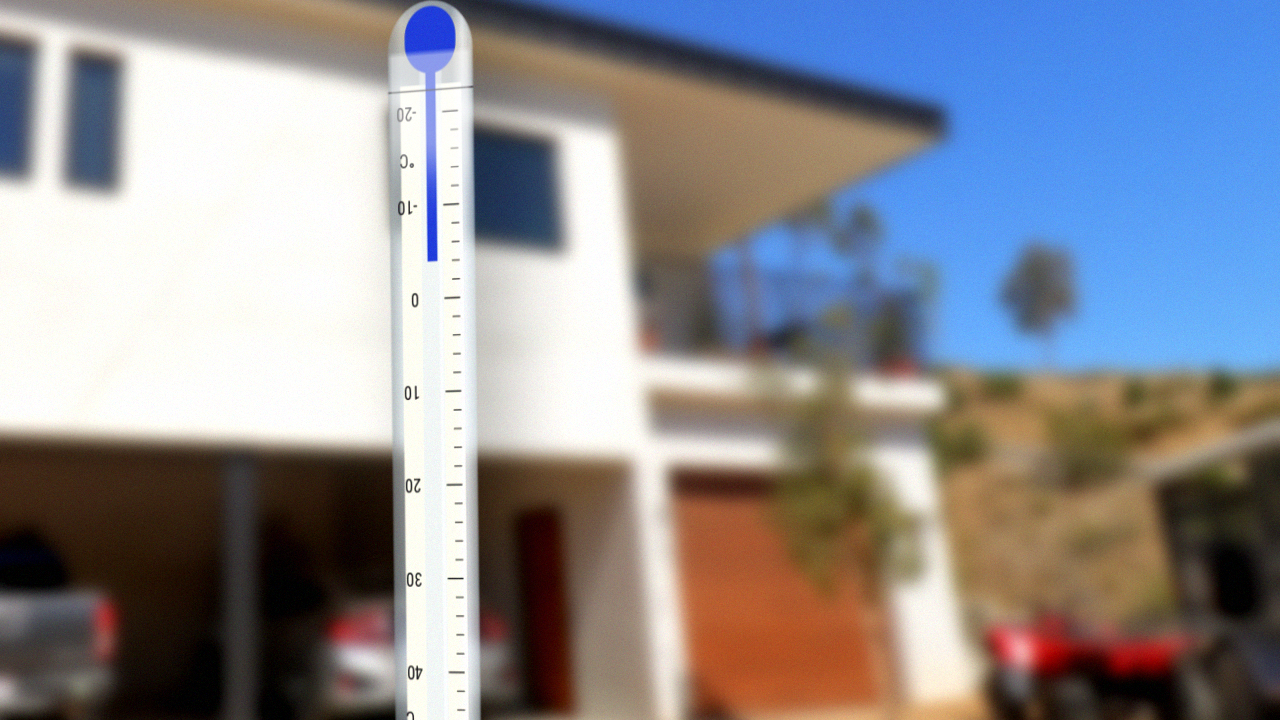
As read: -4; °C
